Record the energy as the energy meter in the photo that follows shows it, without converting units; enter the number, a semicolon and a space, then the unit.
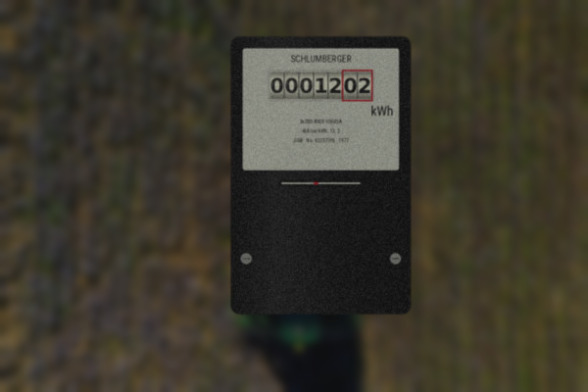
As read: 12.02; kWh
